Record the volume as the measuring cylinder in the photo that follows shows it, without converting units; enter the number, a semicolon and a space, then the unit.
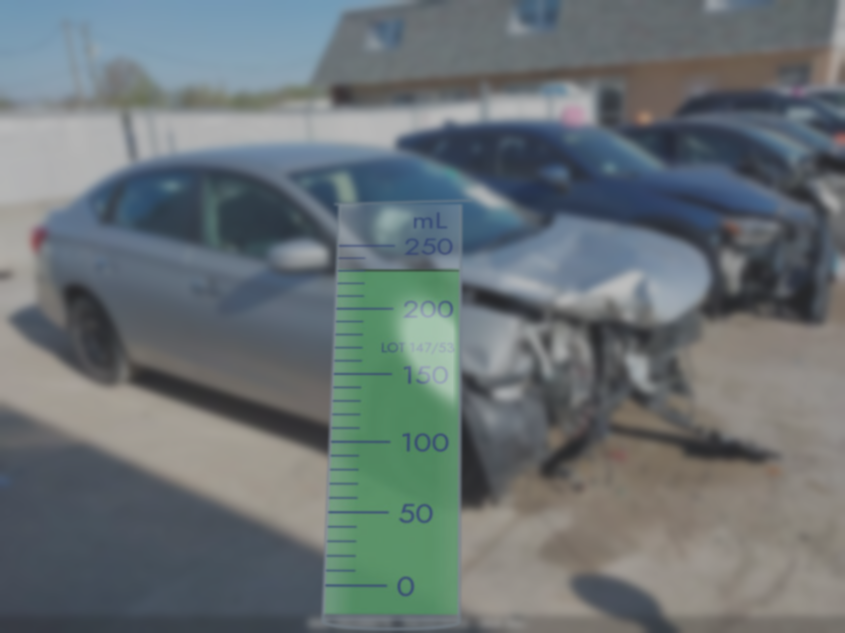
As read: 230; mL
